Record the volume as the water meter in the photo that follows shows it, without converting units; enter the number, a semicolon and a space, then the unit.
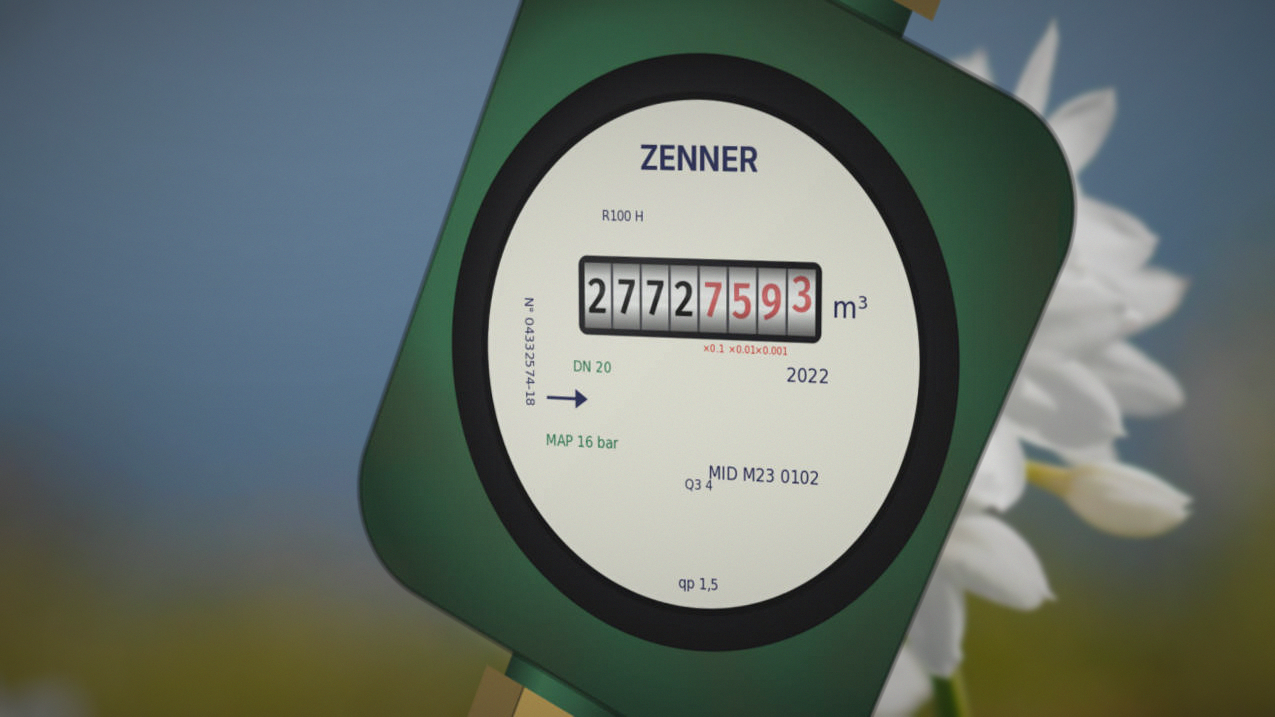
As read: 2772.7593; m³
